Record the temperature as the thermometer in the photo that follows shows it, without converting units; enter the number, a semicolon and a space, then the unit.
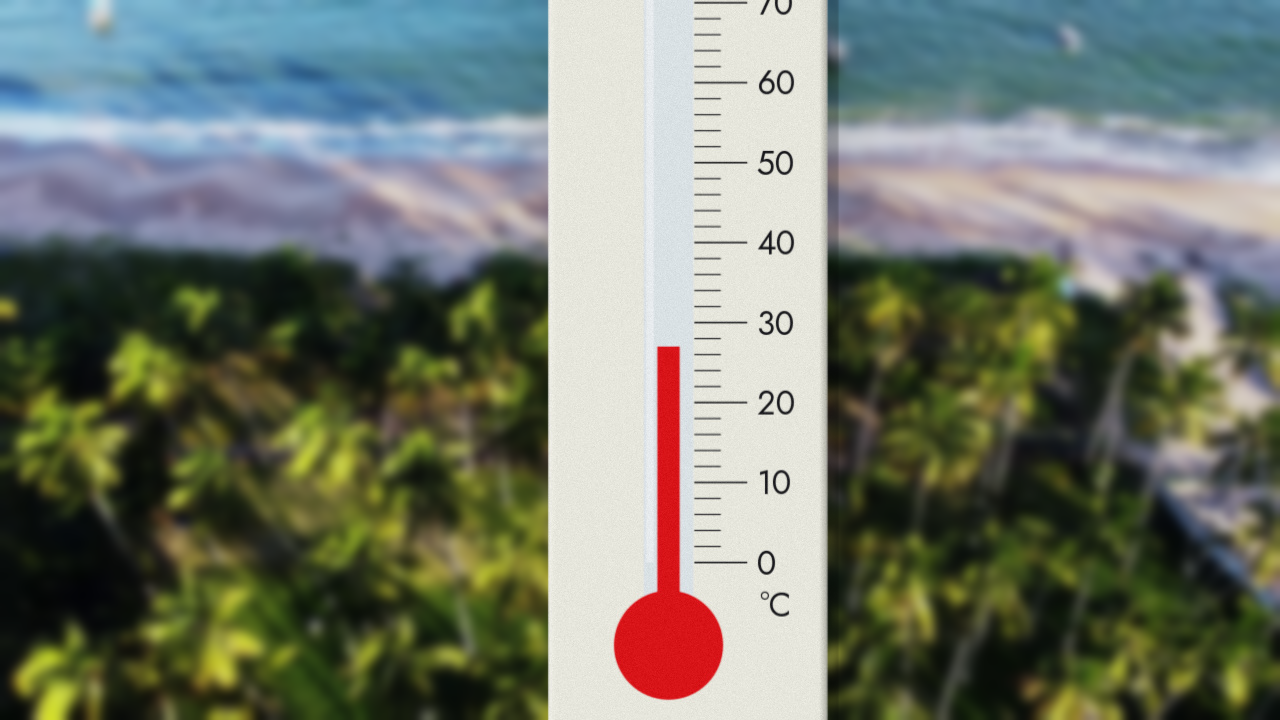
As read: 27; °C
